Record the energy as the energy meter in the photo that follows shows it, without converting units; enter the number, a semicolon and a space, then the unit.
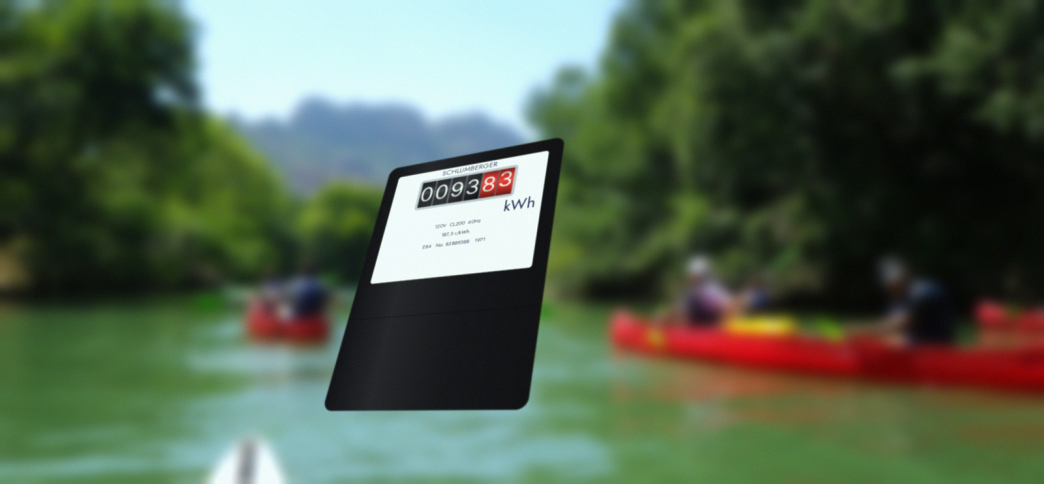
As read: 93.83; kWh
